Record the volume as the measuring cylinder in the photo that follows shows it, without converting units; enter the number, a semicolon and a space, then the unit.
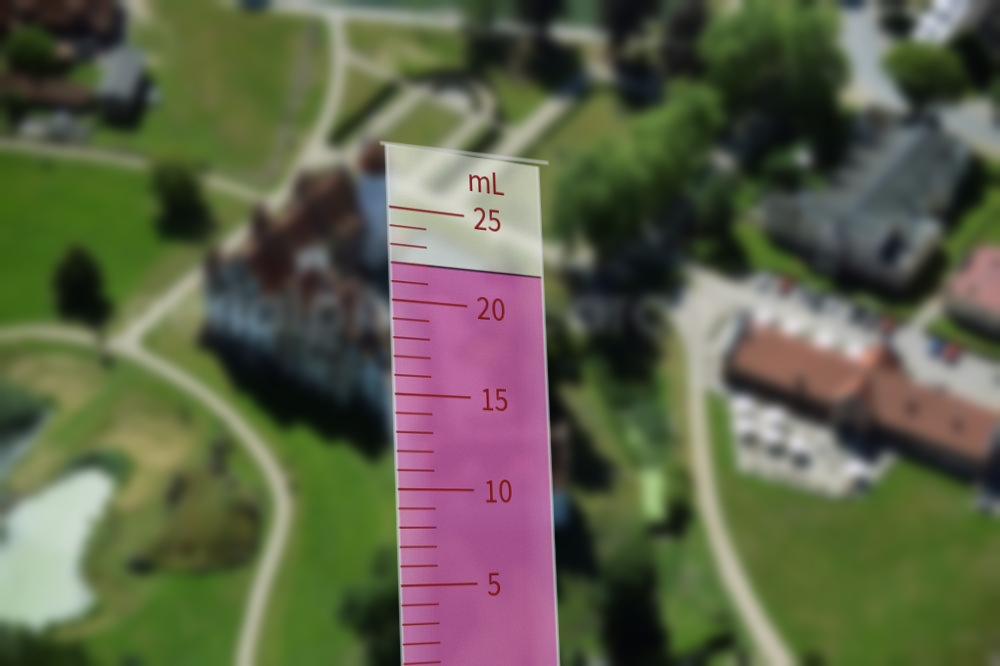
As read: 22; mL
